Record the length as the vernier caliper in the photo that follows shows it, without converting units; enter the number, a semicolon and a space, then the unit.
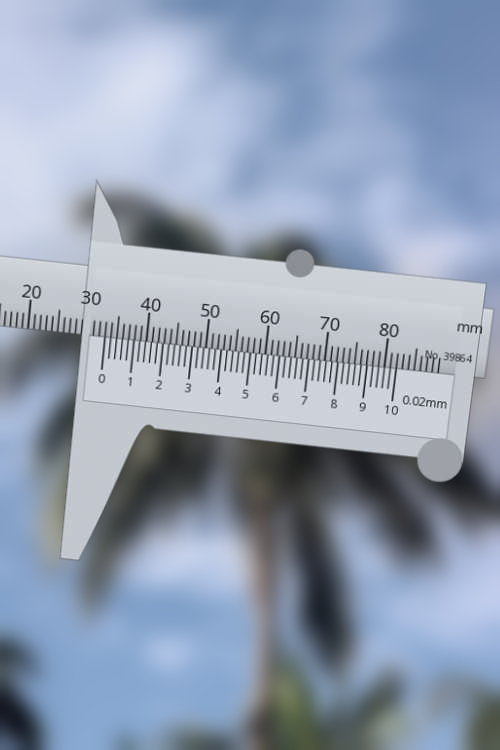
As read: 33.0; mm
